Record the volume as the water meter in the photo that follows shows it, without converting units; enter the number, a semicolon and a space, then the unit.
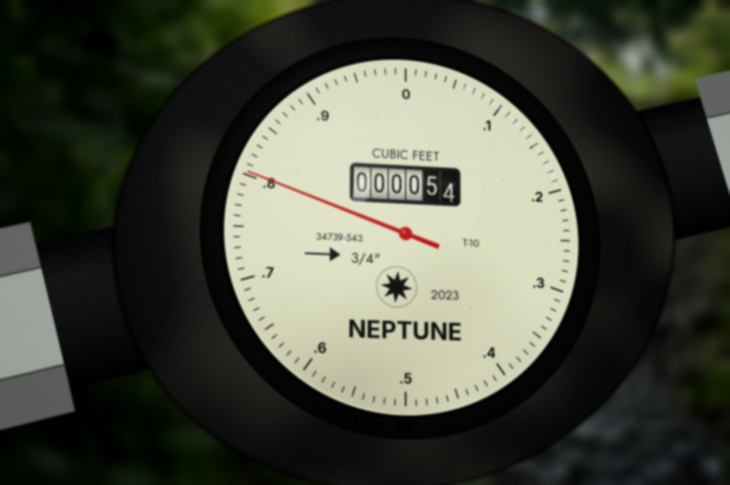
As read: 53.80; ft³
